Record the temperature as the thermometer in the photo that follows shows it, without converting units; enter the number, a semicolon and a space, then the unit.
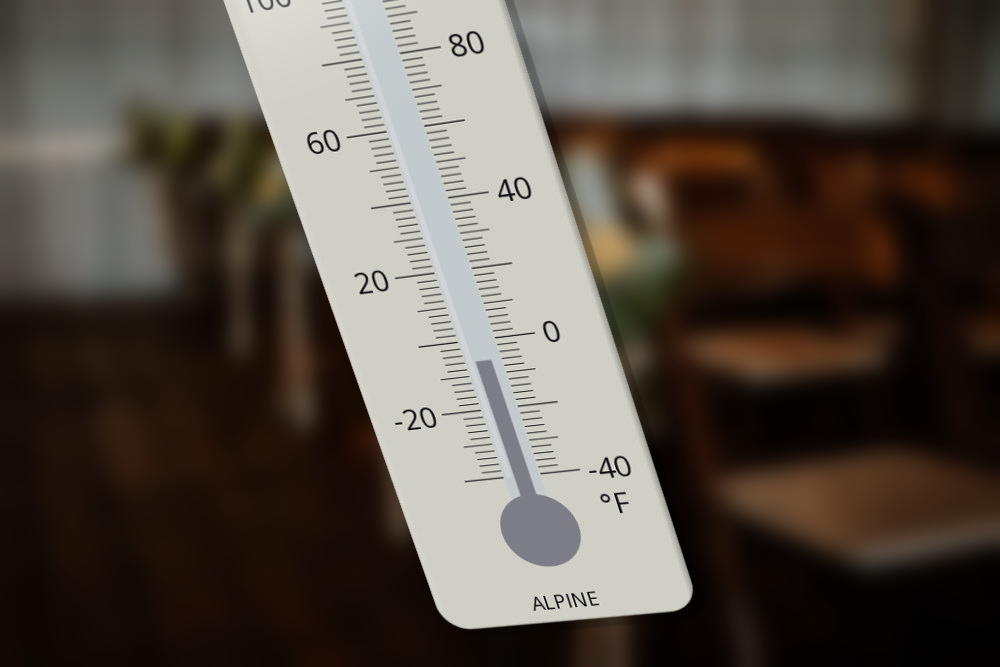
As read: -6; °F
